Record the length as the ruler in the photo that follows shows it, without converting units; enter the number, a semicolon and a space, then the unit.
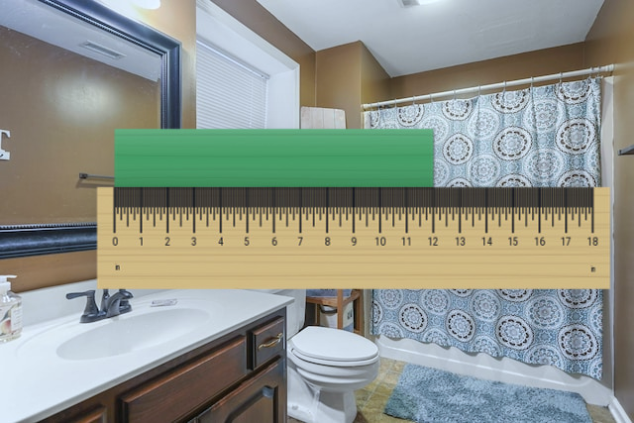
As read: 12; in
